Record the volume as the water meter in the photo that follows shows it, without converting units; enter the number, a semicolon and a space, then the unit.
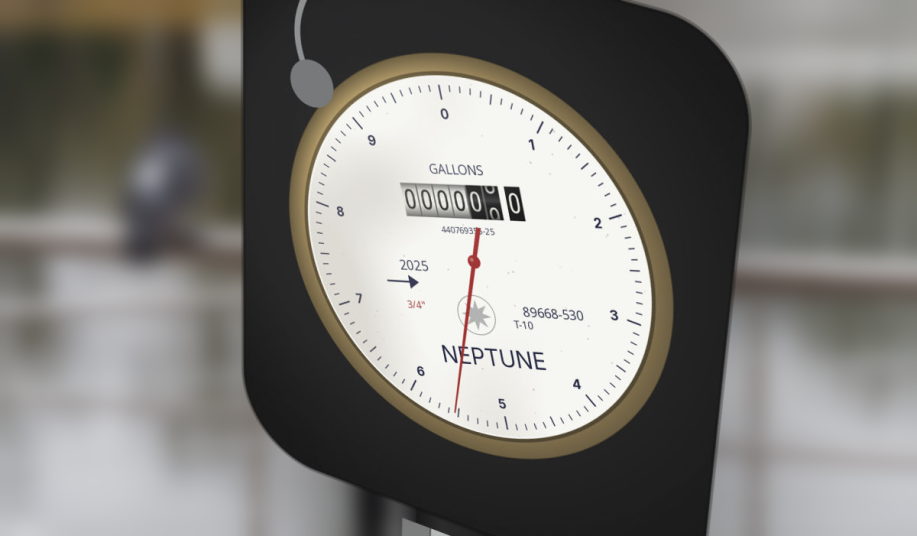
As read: 85.5; gal
